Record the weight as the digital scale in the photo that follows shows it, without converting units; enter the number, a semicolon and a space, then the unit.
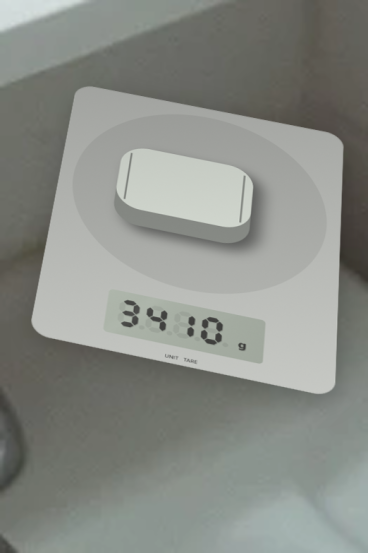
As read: 3410; g
